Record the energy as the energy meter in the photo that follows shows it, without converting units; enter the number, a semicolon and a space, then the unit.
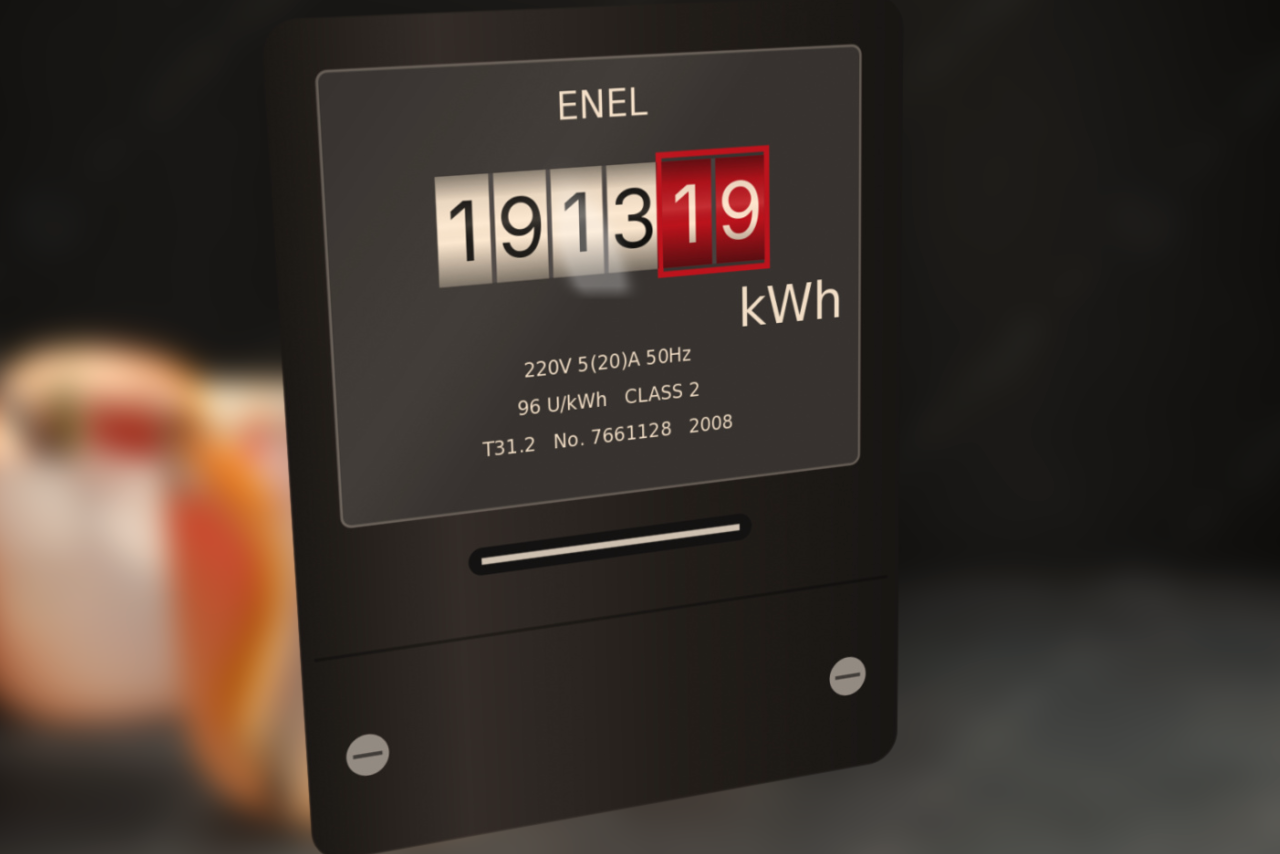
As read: 1913.19; kWh
